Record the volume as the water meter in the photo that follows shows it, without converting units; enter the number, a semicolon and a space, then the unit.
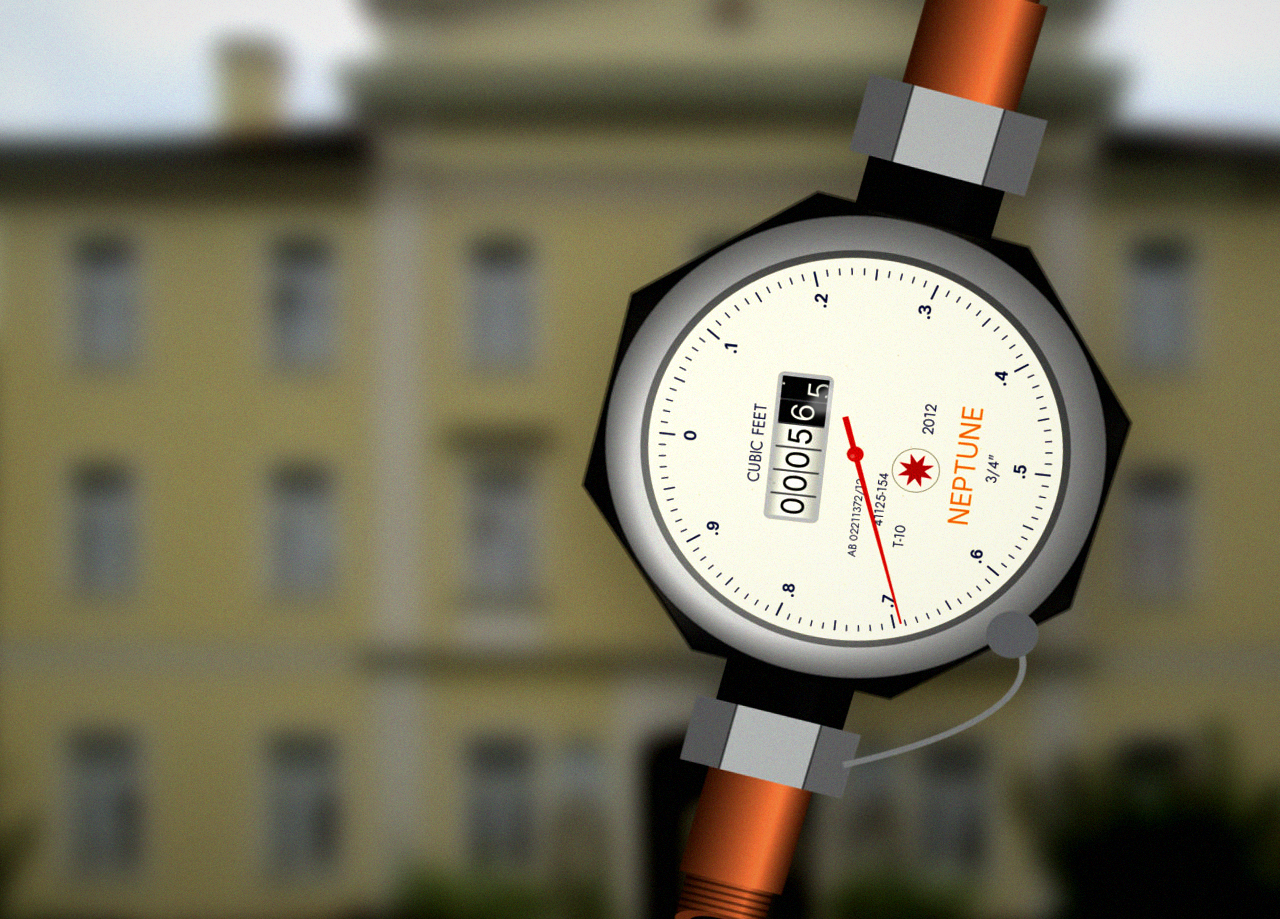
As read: 564.69; ft³
